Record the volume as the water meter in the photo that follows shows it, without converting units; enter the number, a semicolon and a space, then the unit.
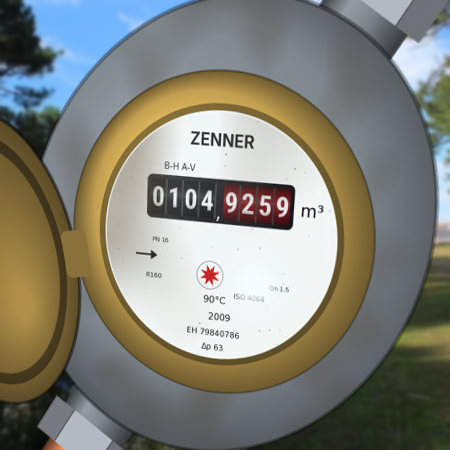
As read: 104.9259; m³
